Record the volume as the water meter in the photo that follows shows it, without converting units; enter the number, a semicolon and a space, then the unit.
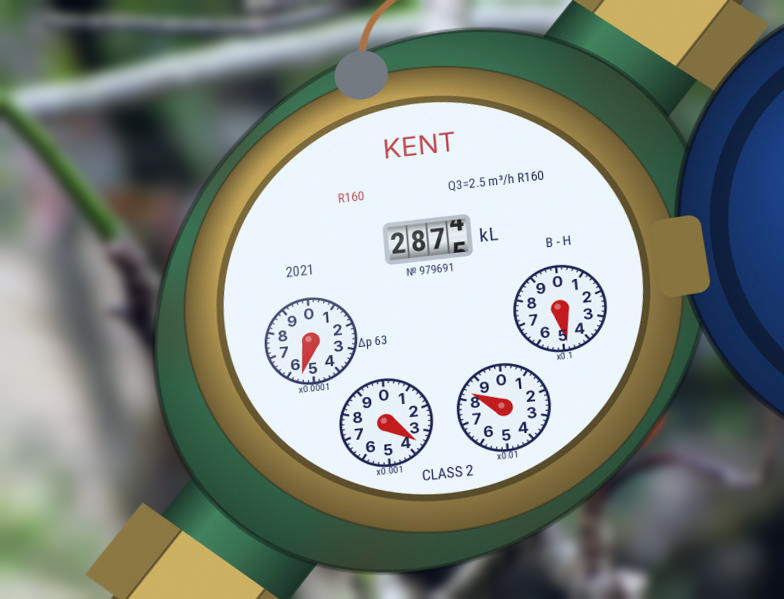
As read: 2874.4835; kL
